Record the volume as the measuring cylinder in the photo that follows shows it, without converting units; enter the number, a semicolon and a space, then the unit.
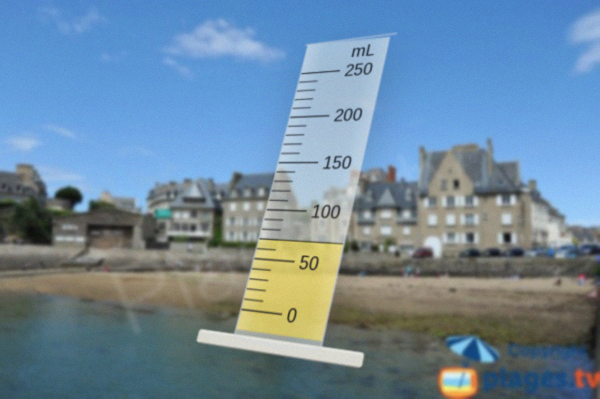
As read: 70; mL
